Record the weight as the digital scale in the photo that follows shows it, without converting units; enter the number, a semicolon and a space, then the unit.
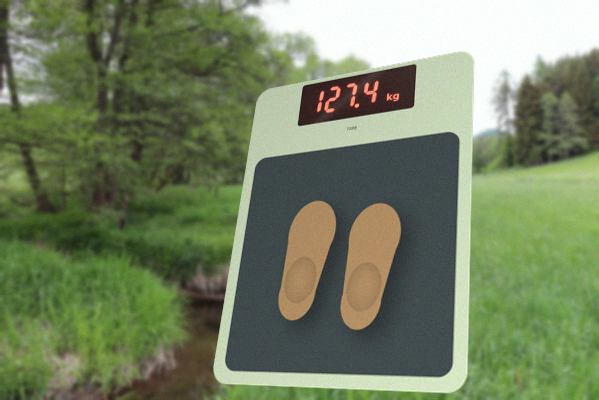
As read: 127.4; kg
